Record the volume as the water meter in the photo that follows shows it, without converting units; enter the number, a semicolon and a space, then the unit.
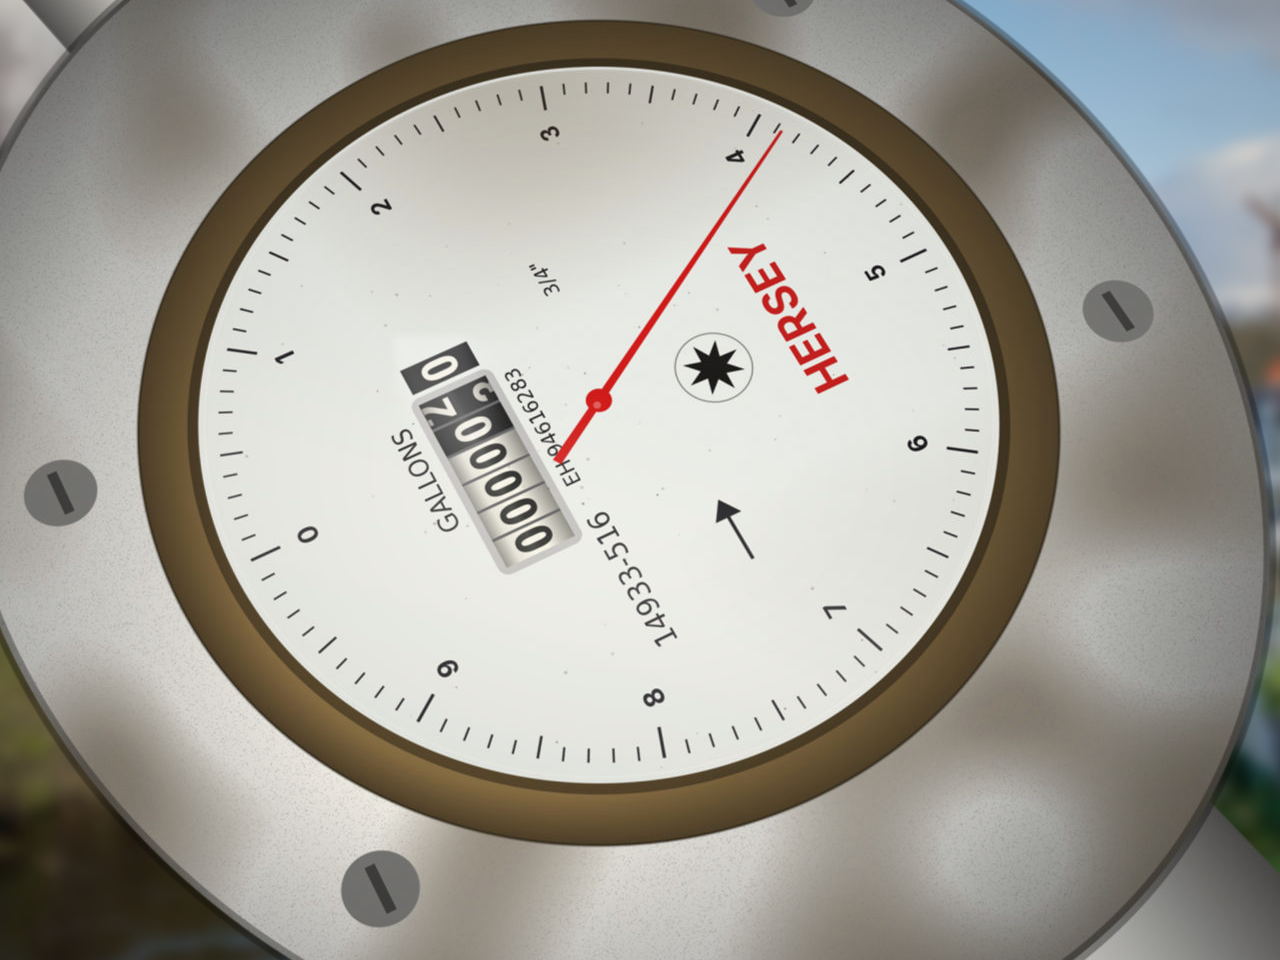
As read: 24.1; gal
